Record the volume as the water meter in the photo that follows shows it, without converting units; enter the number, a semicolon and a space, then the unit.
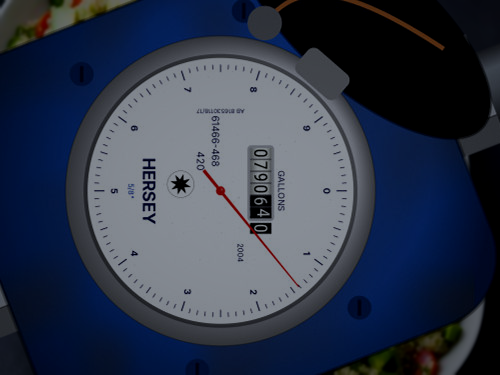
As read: 790641.4; gal
